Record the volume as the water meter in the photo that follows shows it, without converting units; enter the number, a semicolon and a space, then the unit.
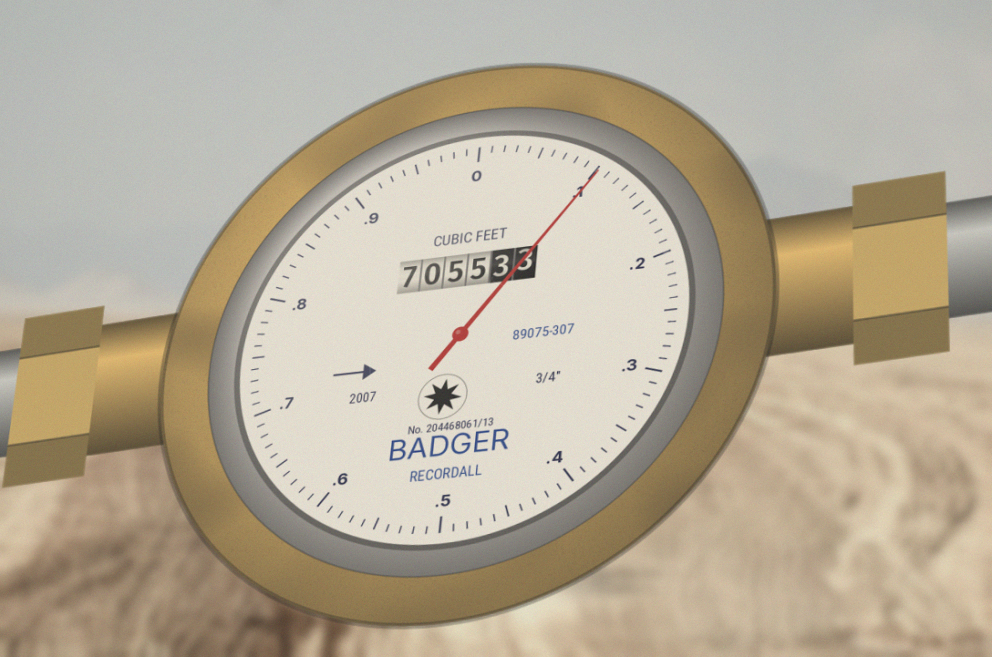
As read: 705533.10; ft³
